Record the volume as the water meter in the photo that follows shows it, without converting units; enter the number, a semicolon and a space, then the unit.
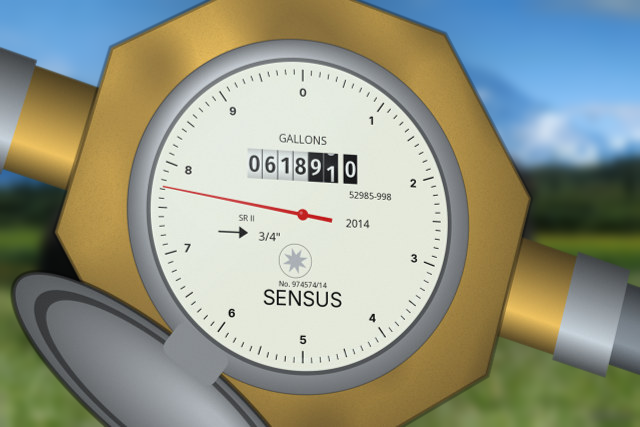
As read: 618907.7; gal
